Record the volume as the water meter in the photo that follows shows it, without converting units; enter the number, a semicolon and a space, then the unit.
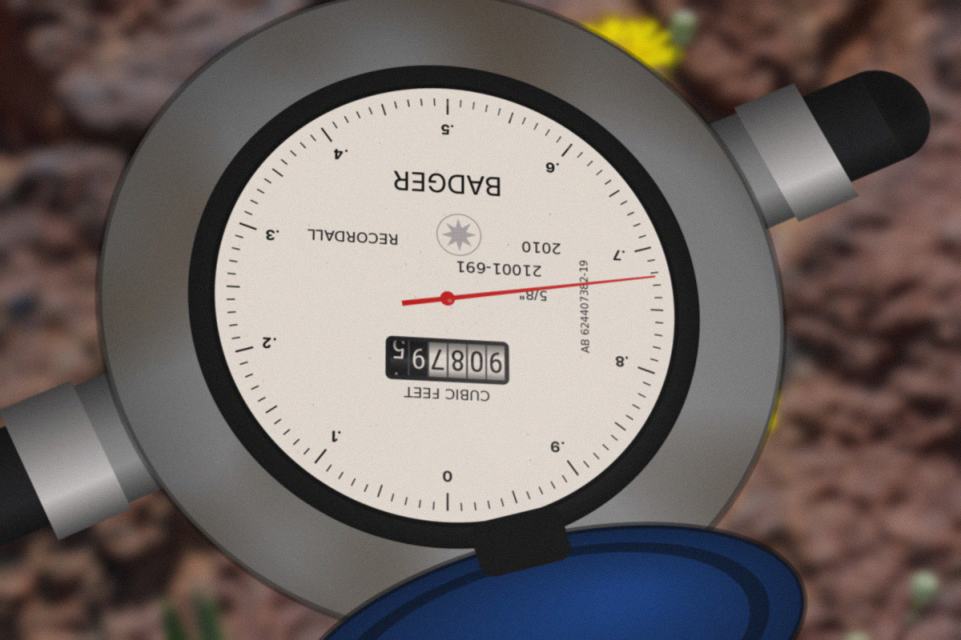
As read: 908794.72; ft³
